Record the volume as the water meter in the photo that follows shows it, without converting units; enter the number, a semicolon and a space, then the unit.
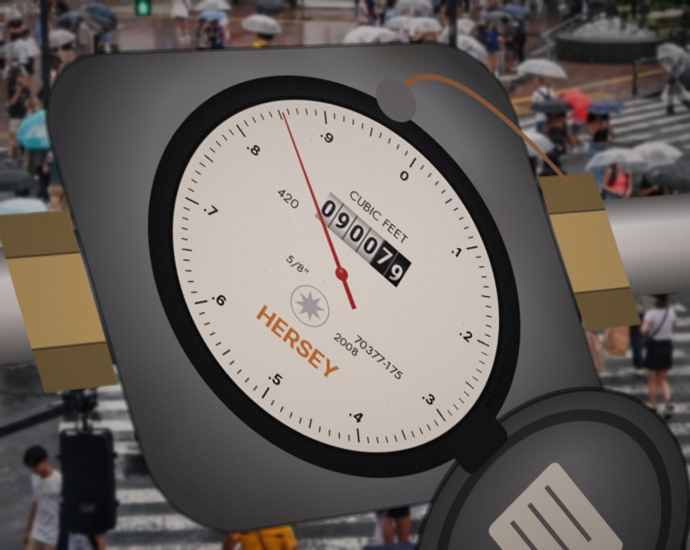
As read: 90078.85; ft³
